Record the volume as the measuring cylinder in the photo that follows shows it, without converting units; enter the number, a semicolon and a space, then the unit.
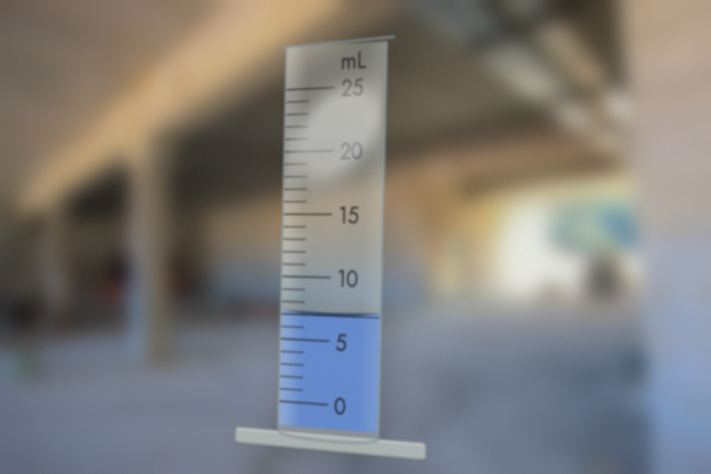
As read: 7; mL
